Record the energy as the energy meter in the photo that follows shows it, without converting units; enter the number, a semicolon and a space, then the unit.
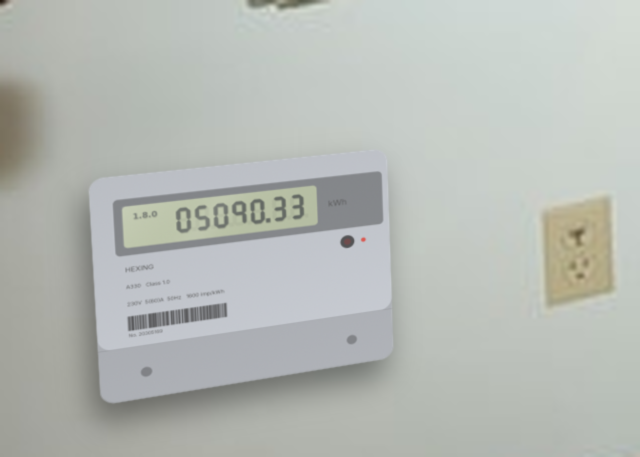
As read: 5090.33; kWh
